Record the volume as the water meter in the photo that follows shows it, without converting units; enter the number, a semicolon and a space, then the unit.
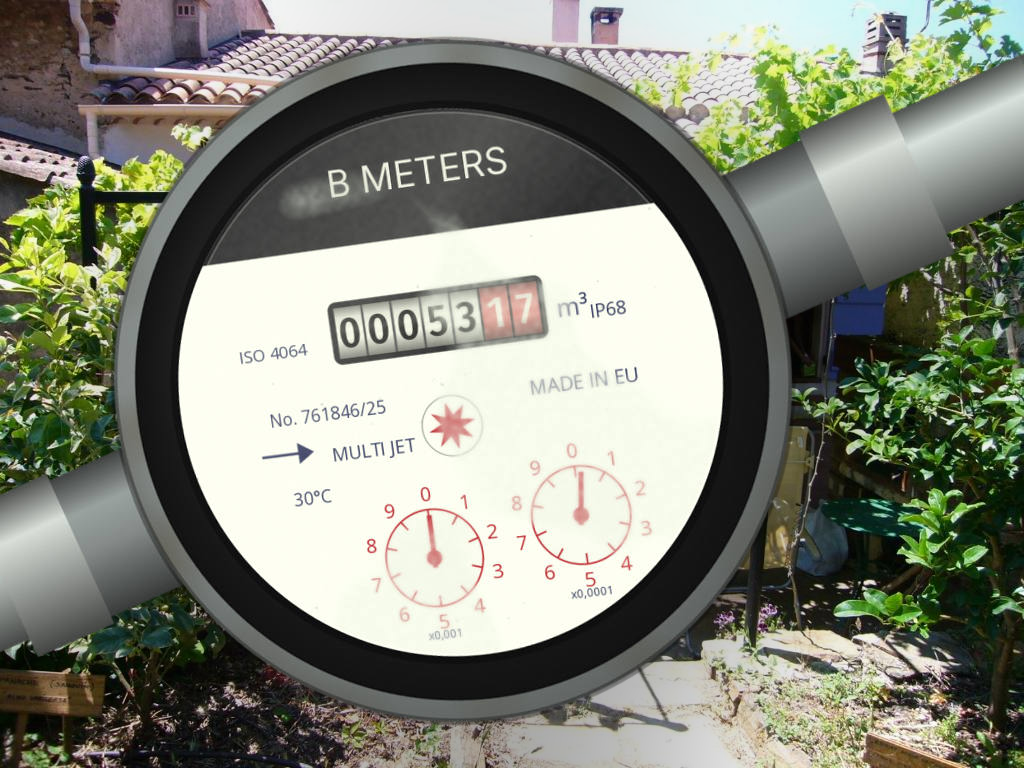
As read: 53.1700; m³
